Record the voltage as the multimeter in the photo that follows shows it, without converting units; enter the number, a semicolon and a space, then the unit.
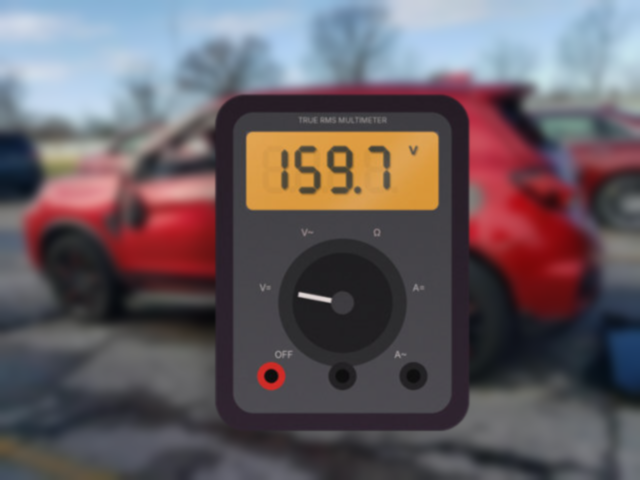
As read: 159.7; V
